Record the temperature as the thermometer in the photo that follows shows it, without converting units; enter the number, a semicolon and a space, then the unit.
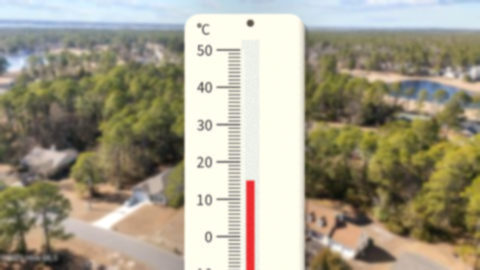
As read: 15; °C
